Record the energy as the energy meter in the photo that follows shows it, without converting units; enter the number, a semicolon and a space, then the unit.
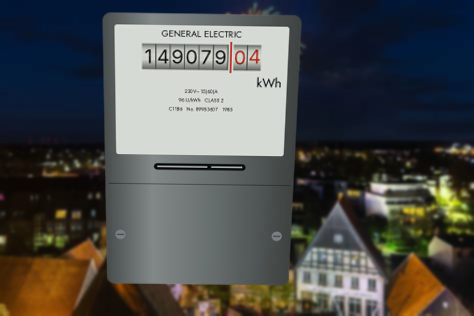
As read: 149079.04; kWh
